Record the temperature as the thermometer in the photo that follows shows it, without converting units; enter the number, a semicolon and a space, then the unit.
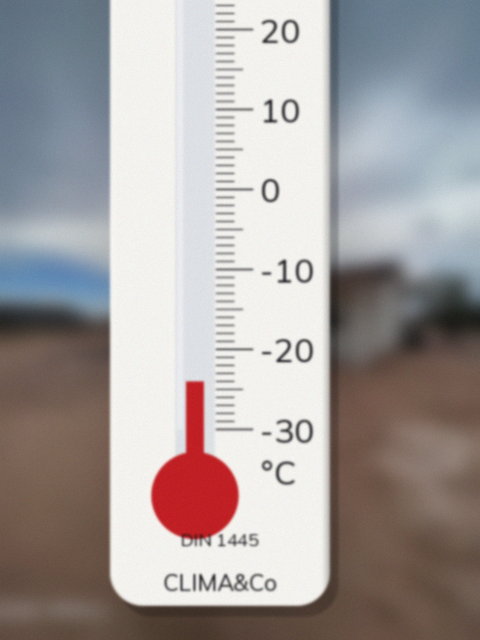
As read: -24; °C
